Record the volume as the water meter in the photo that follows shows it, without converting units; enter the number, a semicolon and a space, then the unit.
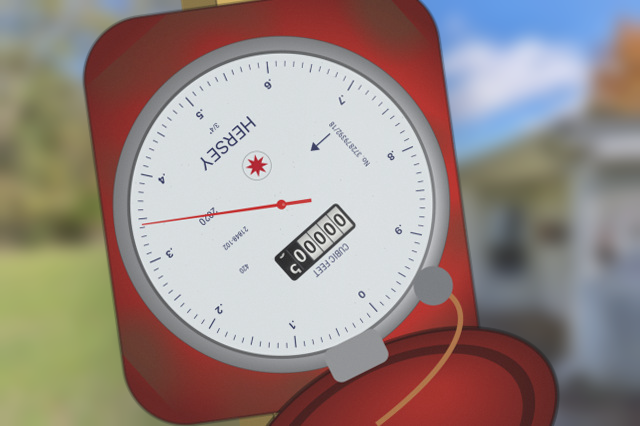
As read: 5.34; ft³
